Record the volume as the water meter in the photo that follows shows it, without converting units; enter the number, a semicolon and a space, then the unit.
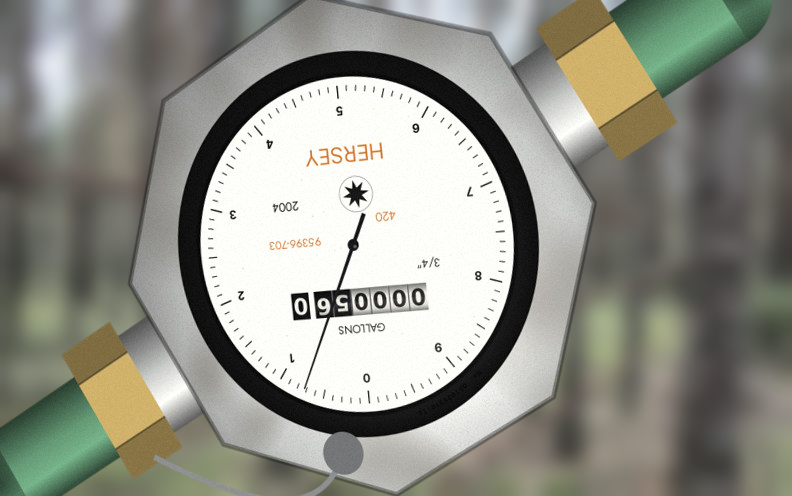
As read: 560.7; gal
